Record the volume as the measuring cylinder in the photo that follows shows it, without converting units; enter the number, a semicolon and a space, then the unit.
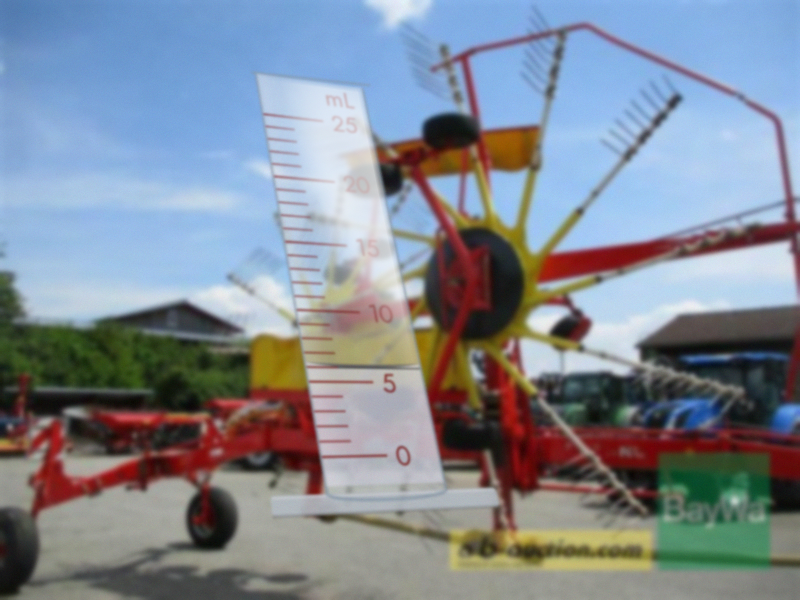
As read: 6; mL
